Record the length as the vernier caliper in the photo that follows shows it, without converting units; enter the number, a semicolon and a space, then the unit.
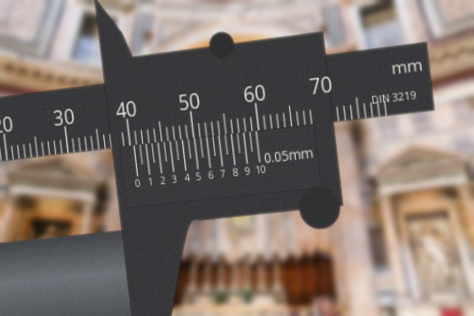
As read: 40.6; mm
